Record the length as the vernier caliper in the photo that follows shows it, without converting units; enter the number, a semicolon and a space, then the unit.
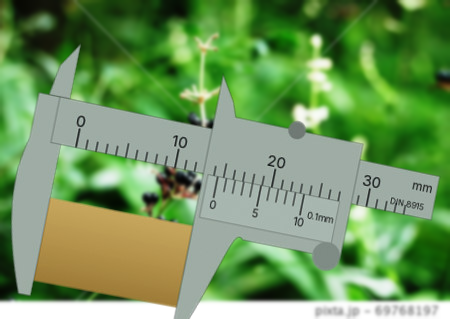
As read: 14.4; mm
